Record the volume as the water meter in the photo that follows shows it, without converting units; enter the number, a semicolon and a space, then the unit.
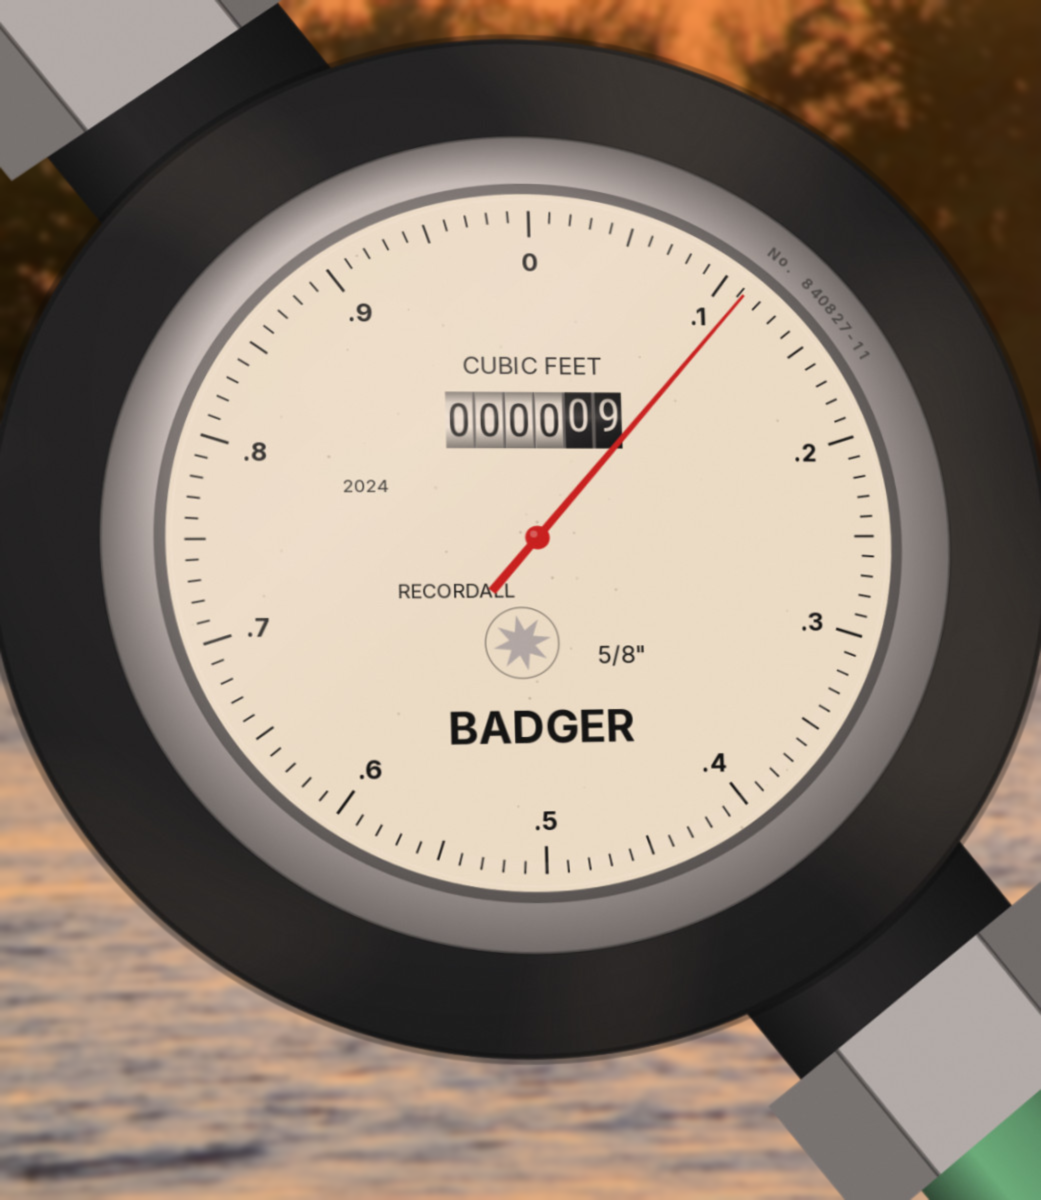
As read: 9.11; ft³
